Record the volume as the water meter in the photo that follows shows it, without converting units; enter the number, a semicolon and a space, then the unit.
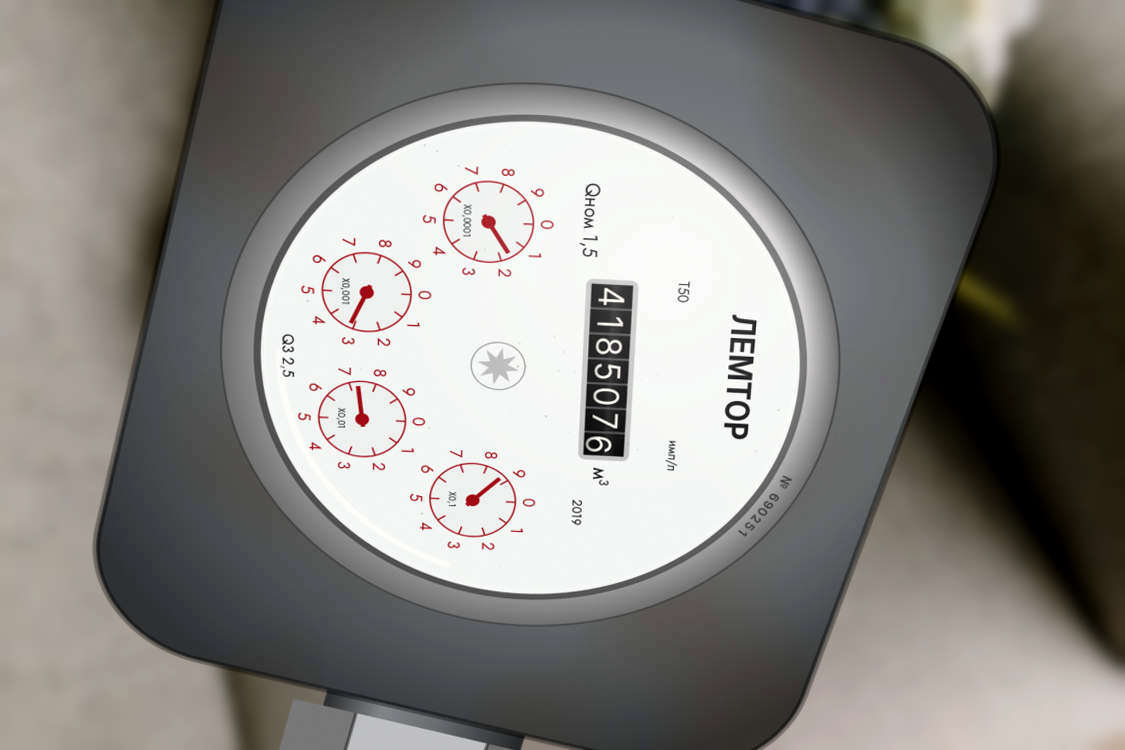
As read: 4185075.8731; m³
